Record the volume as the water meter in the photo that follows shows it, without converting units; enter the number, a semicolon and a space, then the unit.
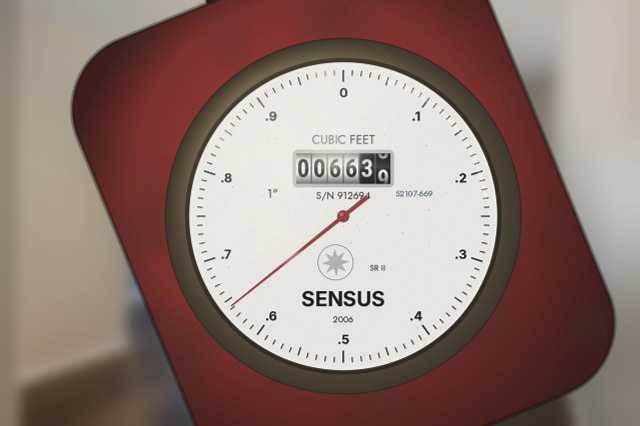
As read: 6638.64; ft³
